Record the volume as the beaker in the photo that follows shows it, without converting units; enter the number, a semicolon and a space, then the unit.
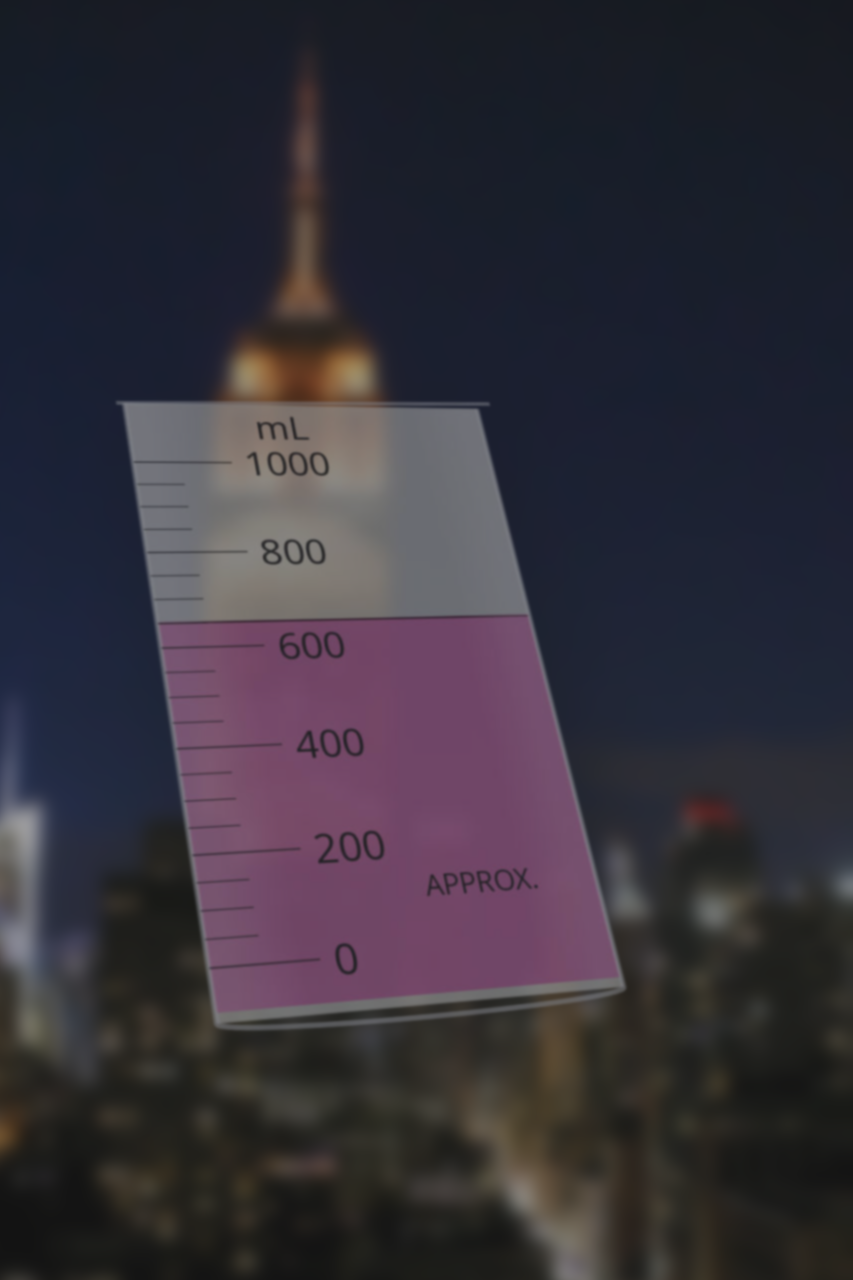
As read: 650; mL
